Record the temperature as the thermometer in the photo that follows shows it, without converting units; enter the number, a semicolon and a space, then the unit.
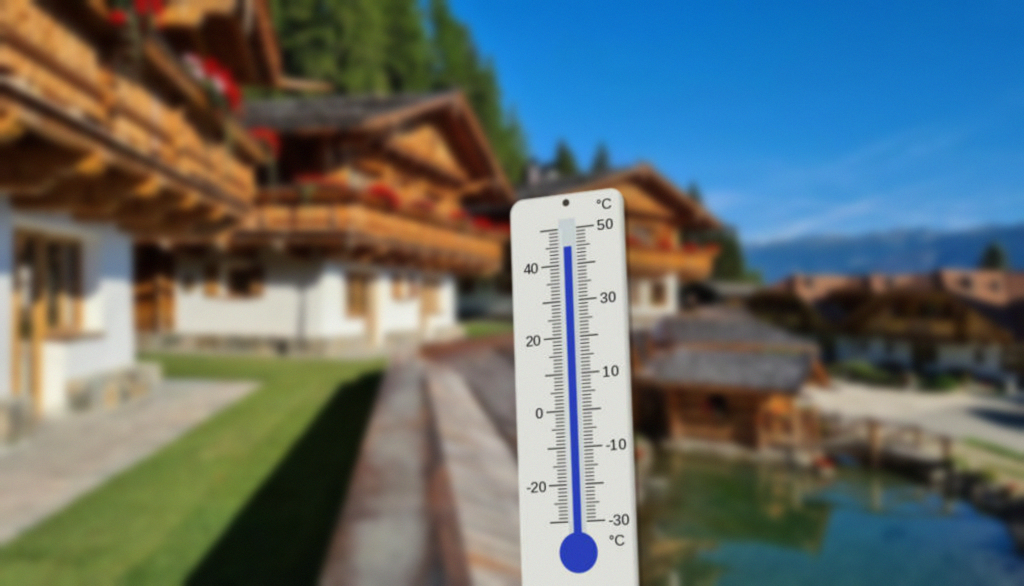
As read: 45; °C
